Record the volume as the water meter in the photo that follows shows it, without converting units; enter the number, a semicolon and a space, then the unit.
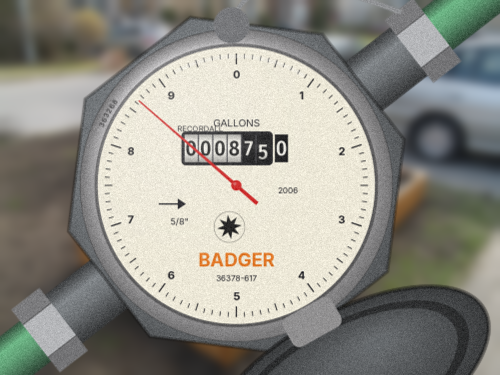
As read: 8748.6; gal
